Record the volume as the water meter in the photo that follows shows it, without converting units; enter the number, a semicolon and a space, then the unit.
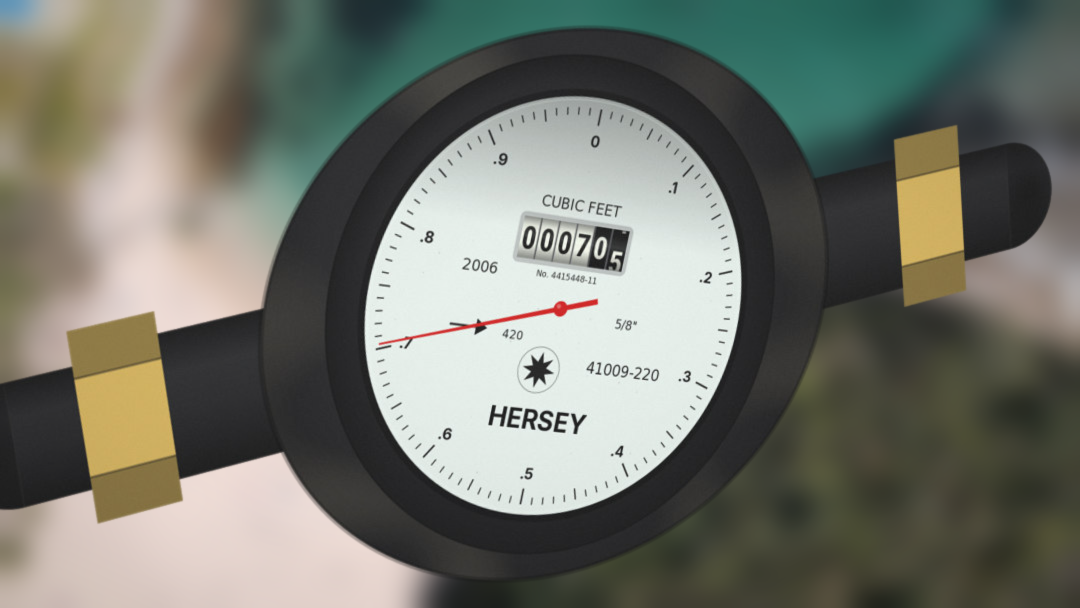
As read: 704.70; ft³
